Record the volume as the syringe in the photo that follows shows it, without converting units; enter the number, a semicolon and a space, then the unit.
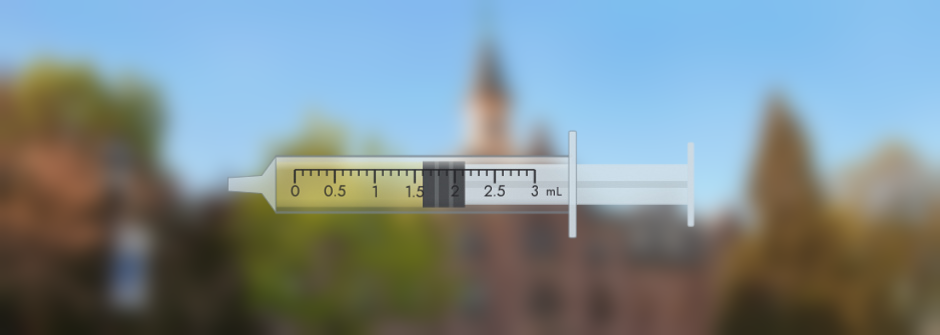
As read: 1.6; mL
